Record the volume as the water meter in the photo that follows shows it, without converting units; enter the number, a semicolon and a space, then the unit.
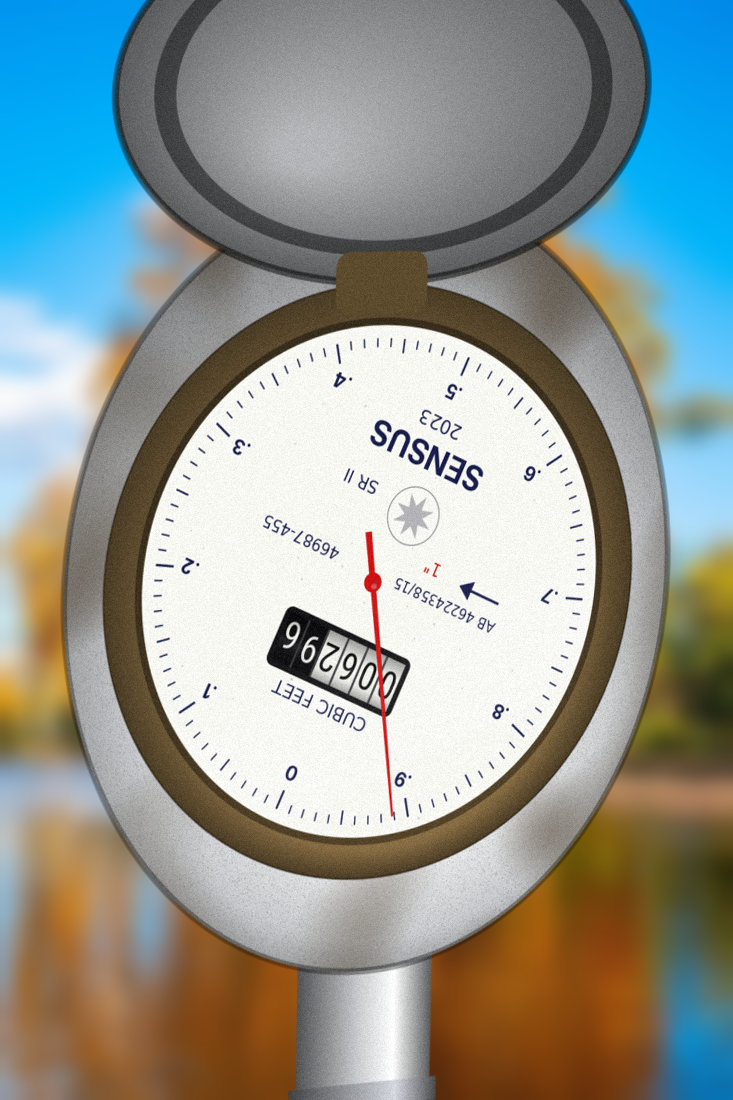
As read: 6295.91; ft³
